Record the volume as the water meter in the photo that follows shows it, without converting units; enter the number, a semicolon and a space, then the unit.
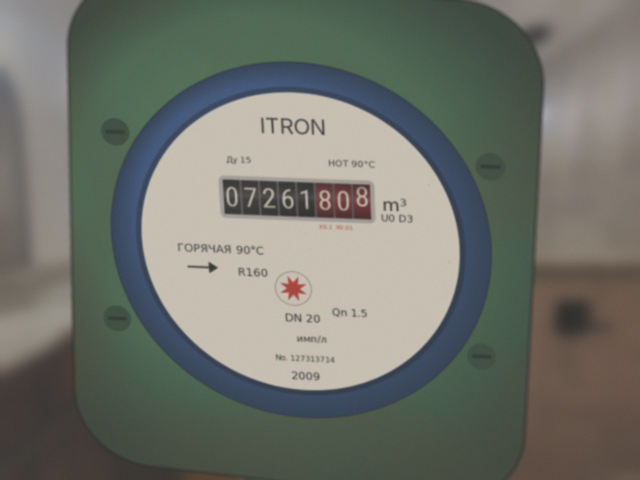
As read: 7261.808; m³
